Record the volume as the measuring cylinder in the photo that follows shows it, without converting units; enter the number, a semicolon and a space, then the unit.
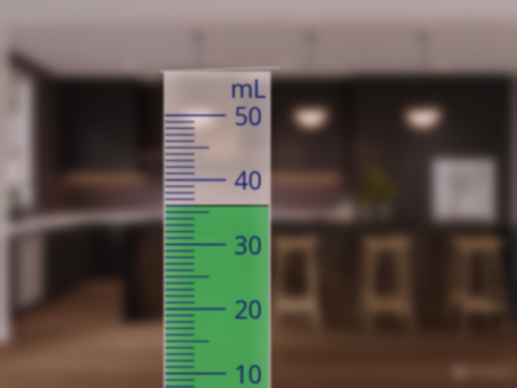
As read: 36; mL
